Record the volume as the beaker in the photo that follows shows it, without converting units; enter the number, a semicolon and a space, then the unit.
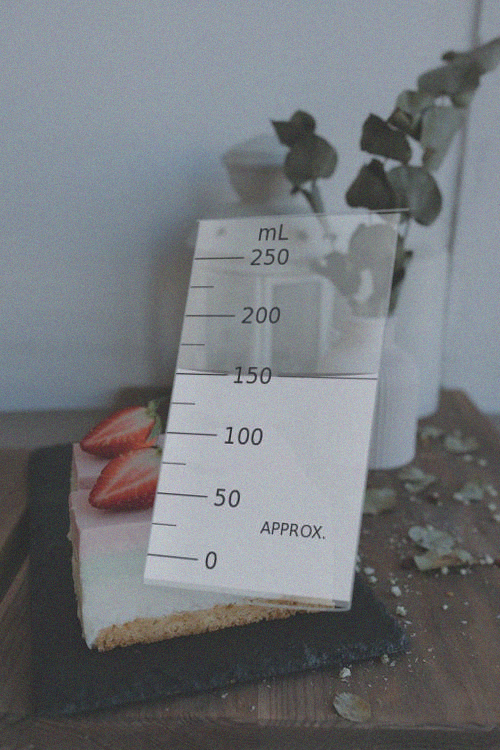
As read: 150; mL
